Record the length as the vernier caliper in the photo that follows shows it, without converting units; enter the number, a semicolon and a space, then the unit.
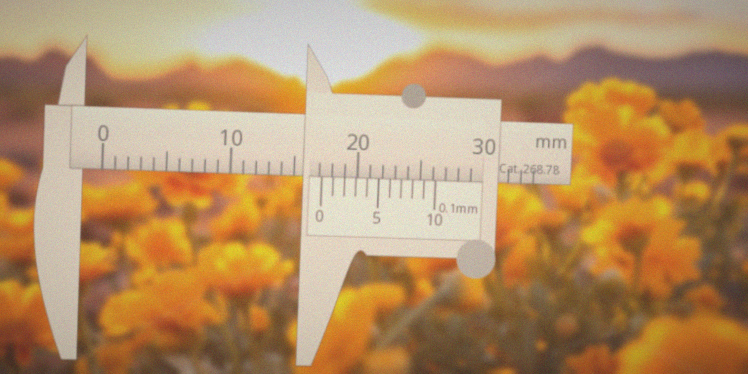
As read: 17.2; mm
